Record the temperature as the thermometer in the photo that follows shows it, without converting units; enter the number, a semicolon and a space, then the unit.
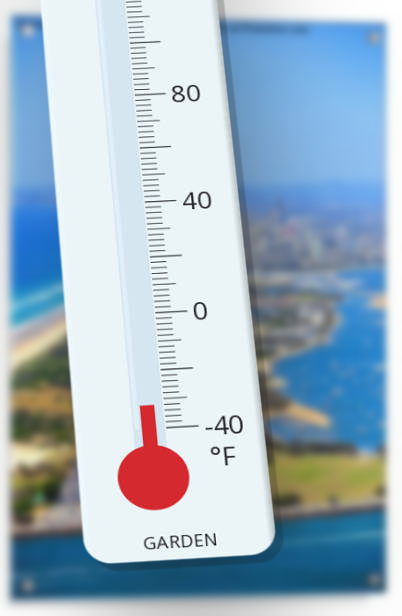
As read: -32; °F
